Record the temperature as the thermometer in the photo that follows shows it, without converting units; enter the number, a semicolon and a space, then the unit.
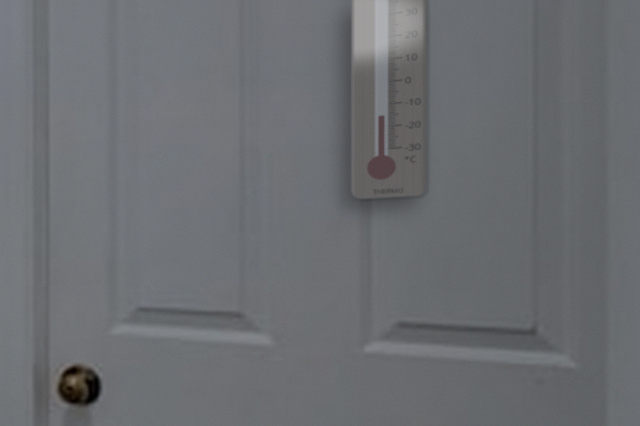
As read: -15; °C
